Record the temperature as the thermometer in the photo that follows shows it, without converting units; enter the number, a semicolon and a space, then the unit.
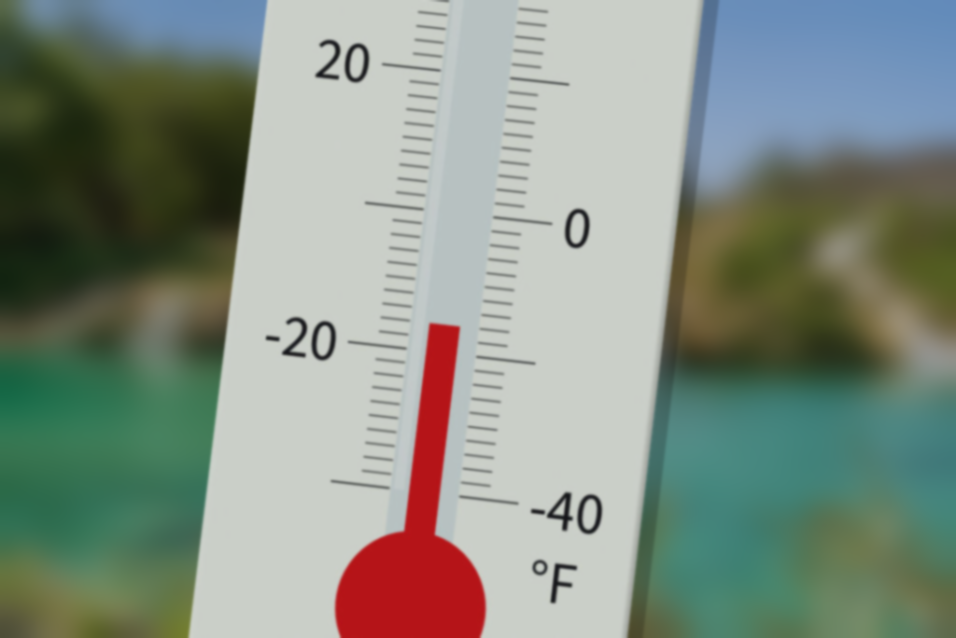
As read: -16; °F
